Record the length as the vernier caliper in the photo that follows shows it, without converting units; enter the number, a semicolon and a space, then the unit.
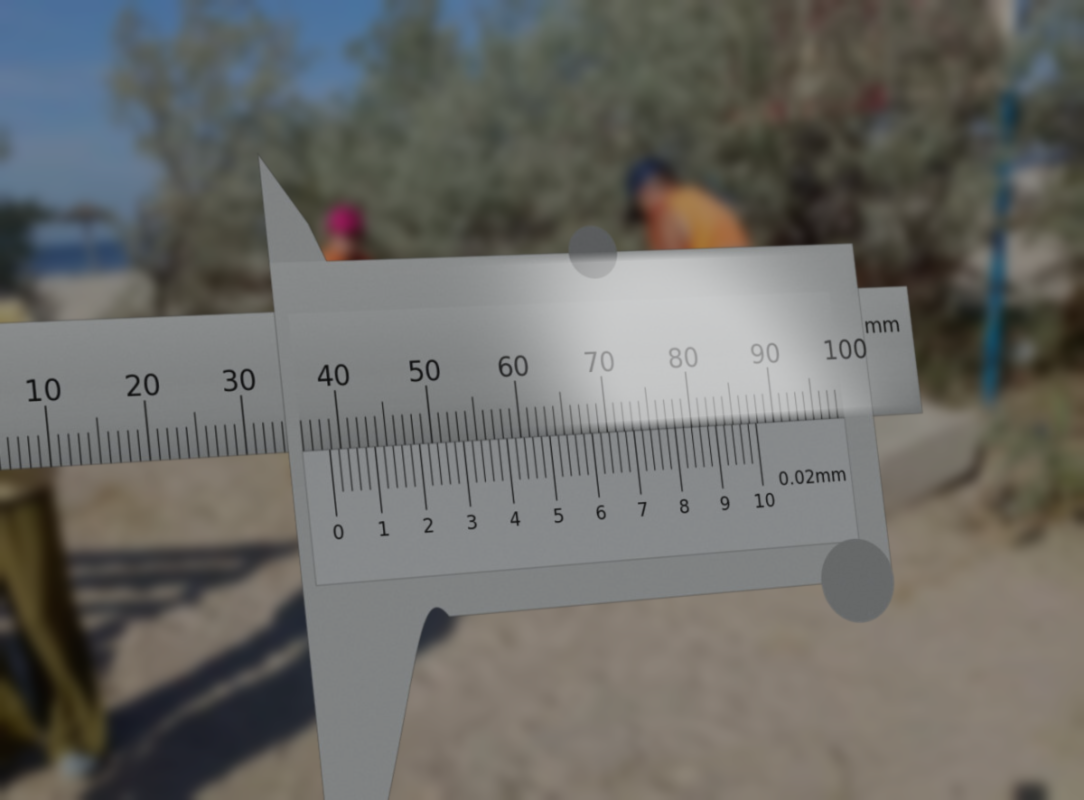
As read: 38.8; mm
